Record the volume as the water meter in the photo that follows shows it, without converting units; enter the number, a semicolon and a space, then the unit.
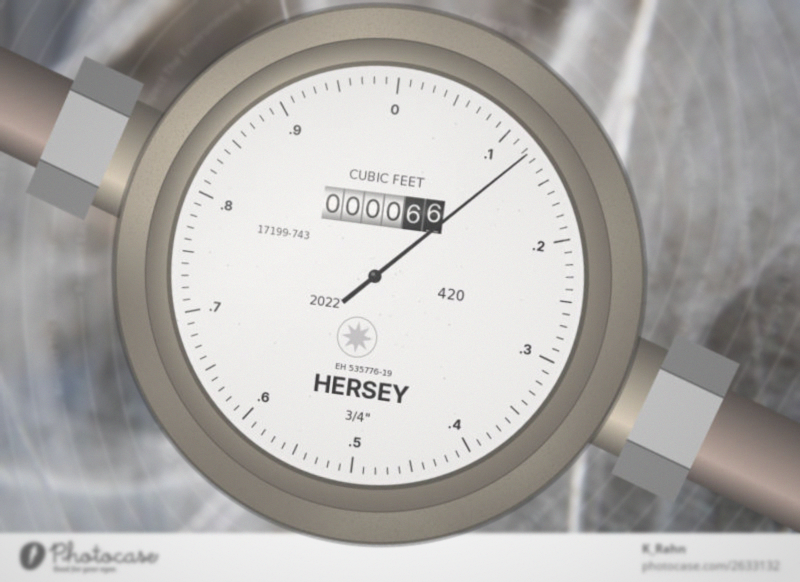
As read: 66.12; ft³
